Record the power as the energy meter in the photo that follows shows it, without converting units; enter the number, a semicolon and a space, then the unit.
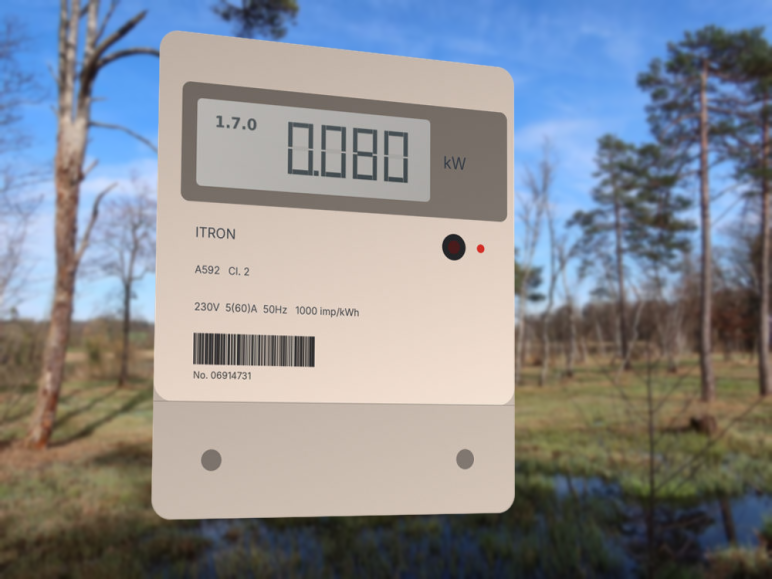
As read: 0.080; kW
